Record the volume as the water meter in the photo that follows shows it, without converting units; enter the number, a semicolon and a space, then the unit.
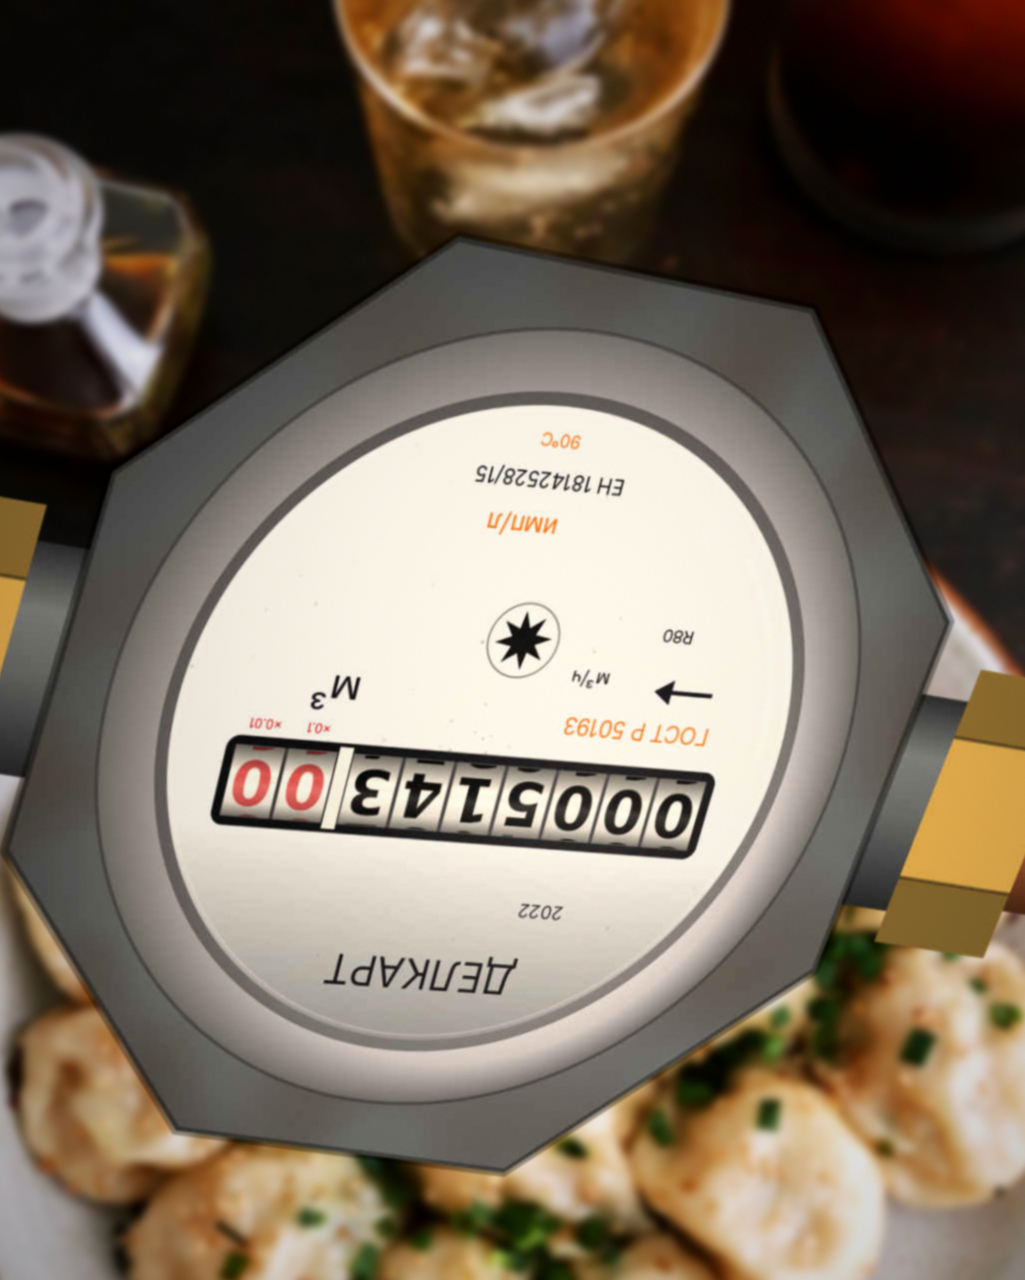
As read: 5143.00; m³
